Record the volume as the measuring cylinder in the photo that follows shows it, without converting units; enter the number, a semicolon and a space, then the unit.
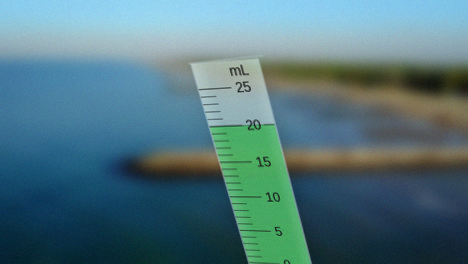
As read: 20; mL
